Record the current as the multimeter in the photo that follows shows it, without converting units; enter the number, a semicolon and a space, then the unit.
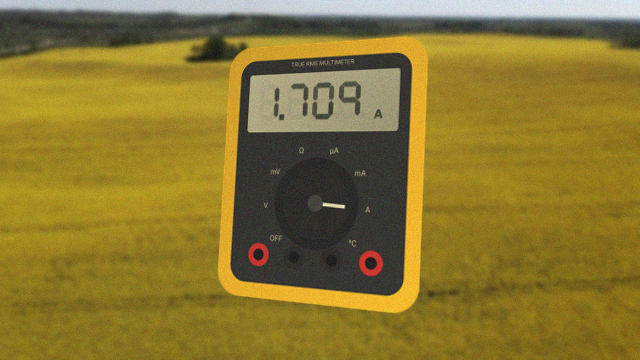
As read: 1.709; A
